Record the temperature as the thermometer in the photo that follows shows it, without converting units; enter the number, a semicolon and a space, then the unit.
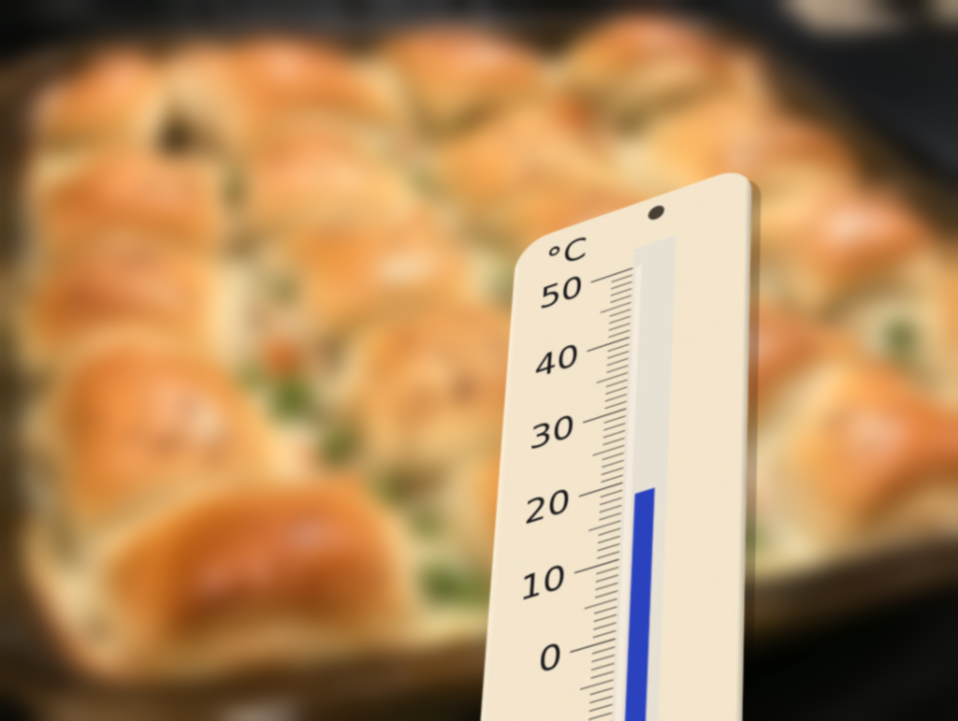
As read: 18; °C
